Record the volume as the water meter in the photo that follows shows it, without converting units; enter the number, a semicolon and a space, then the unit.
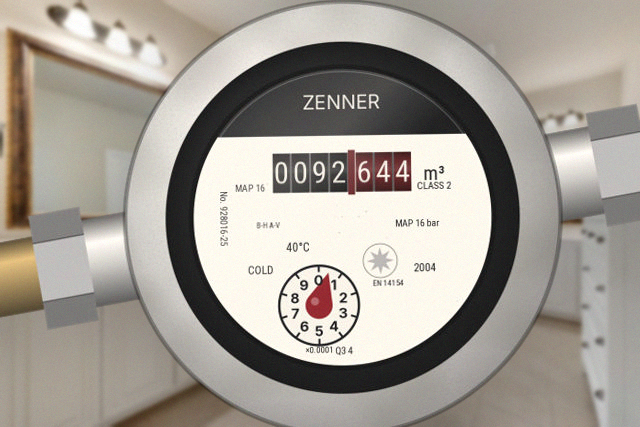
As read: 92.6440; m³
